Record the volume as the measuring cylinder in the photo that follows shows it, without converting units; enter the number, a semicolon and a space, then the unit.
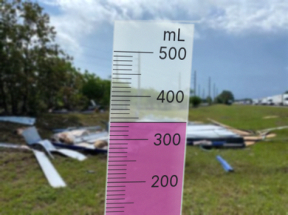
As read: 340; mL
